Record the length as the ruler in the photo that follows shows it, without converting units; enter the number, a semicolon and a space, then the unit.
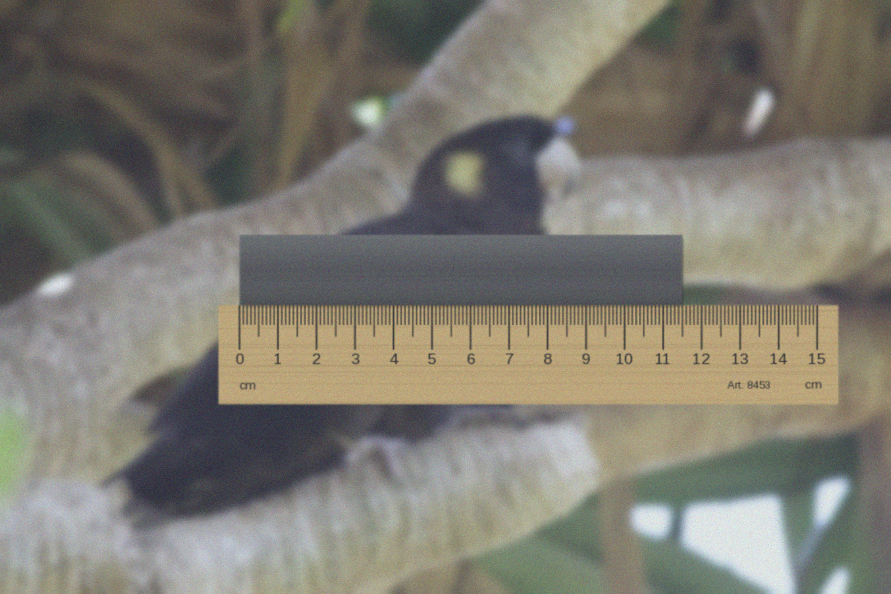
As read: 11.5; cm
